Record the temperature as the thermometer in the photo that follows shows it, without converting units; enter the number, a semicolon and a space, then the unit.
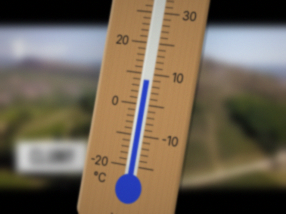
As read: 8; °C
